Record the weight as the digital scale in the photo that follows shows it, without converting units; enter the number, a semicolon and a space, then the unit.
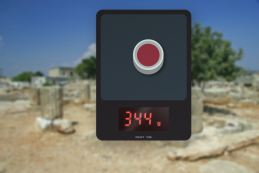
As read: 344; g
